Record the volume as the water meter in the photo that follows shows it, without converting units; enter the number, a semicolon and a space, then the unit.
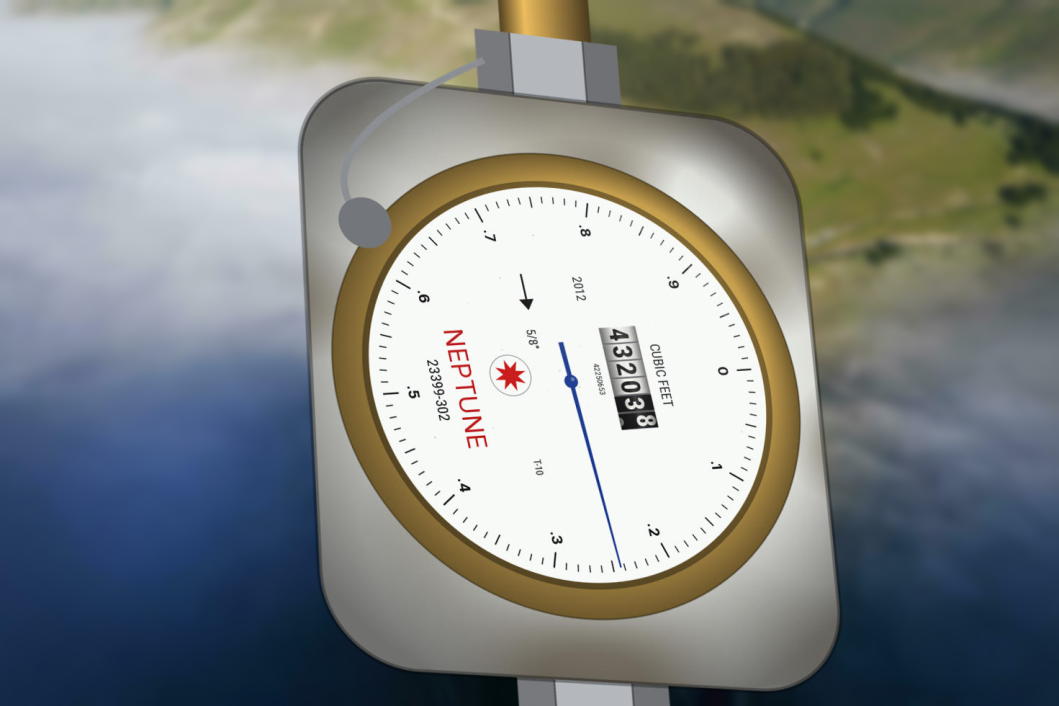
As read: 432038.24; ft³
